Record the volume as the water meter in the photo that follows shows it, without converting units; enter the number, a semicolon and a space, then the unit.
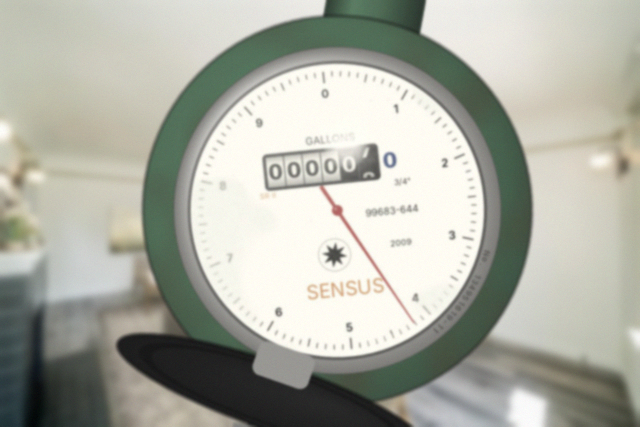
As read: 74.2; gal
